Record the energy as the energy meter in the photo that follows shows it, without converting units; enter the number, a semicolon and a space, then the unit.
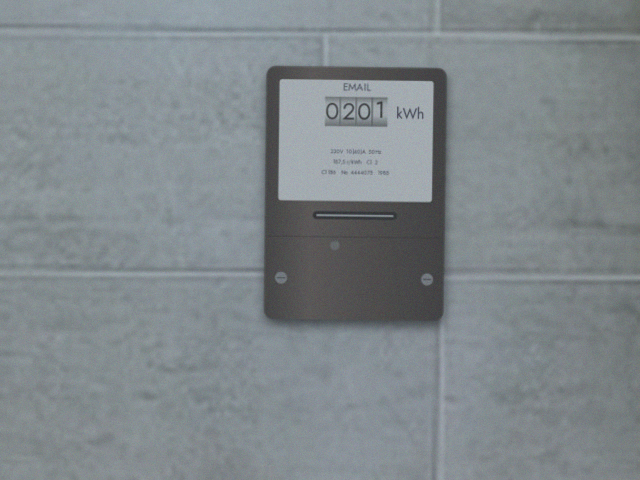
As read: 201; kWh
